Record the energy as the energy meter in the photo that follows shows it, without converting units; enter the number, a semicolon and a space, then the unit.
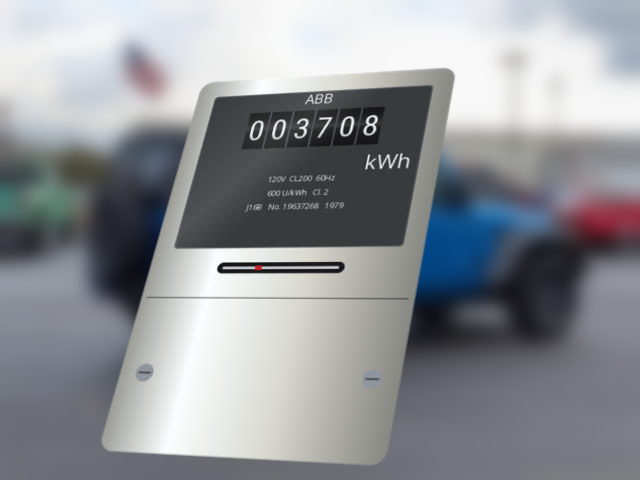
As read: 3708; kWh
